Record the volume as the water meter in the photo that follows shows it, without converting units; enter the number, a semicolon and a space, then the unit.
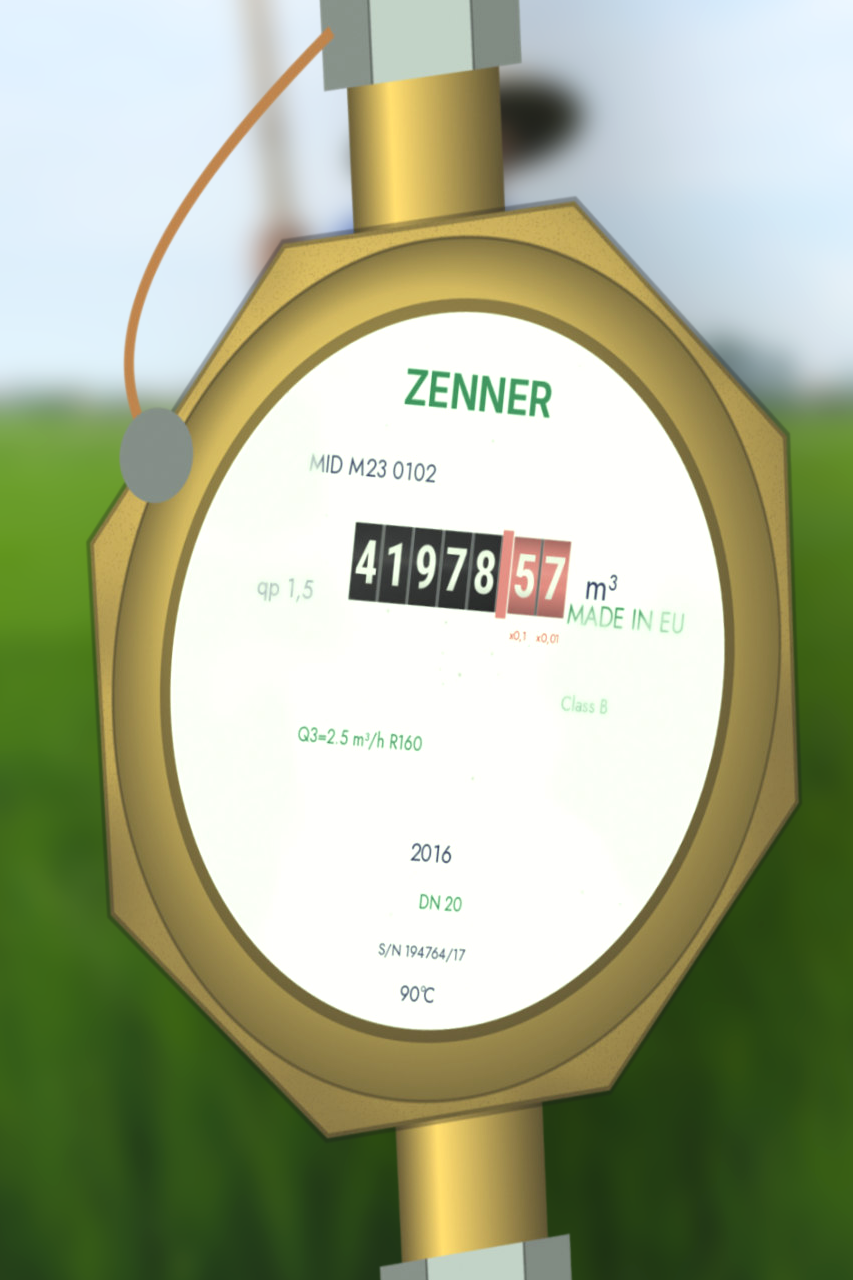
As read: 41978.57; m³
